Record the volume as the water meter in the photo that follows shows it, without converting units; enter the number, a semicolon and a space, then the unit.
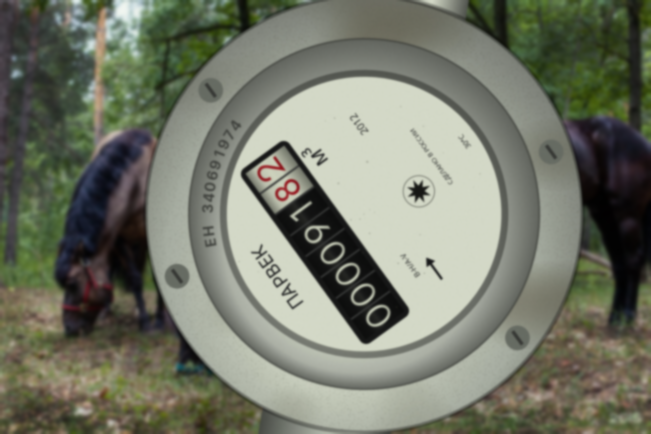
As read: 91.82; m³
